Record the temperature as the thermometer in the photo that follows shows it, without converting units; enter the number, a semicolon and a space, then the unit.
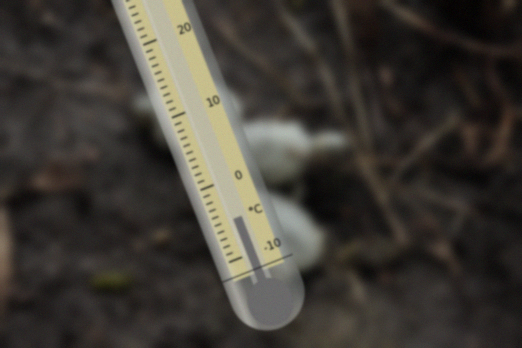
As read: -5; °C
